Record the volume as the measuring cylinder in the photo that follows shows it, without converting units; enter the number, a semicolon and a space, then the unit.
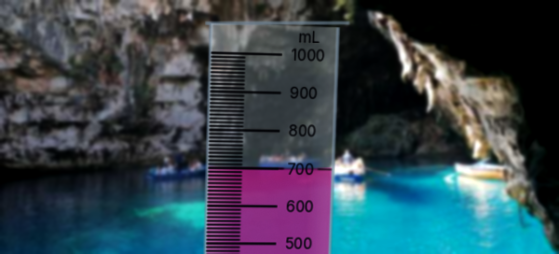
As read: 700; mL
